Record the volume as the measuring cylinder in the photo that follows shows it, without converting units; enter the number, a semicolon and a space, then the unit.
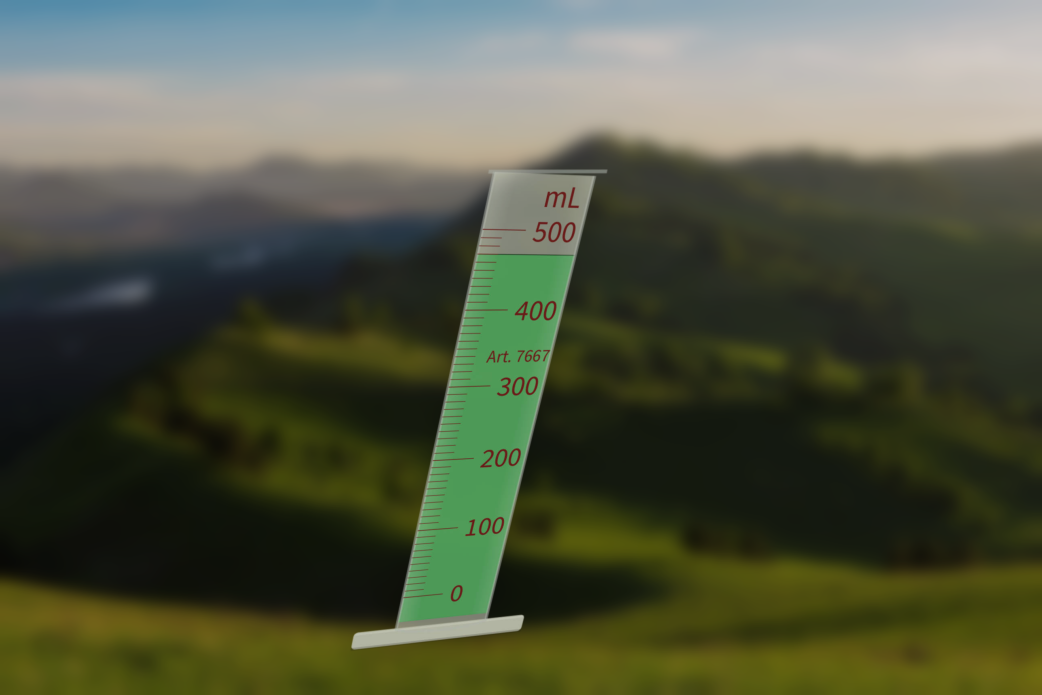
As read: 470; mL
